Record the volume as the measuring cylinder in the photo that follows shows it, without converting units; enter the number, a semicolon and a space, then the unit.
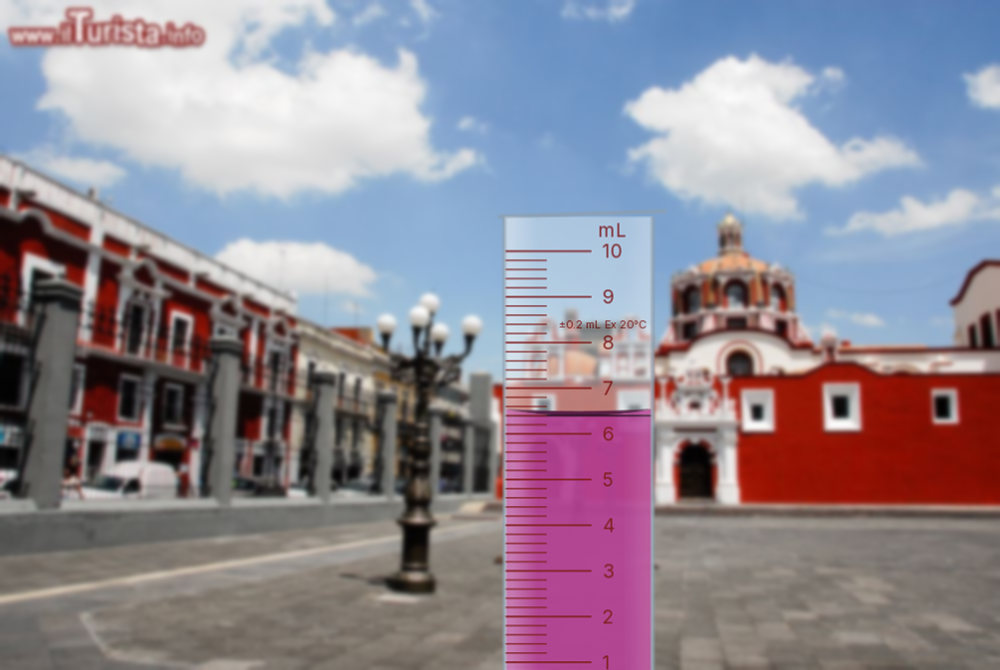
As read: 6.4; mL
